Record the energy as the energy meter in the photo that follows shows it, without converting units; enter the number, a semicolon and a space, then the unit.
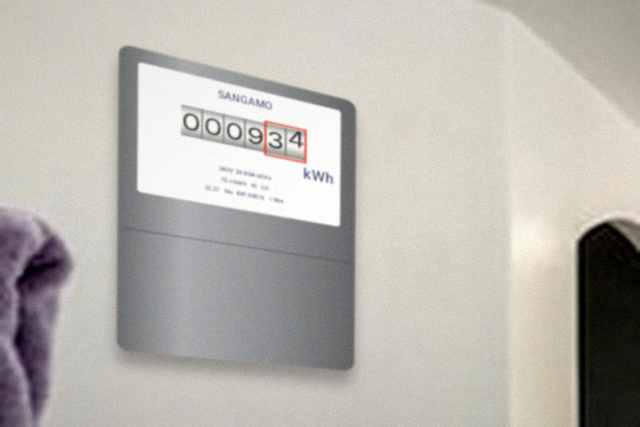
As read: 9.34; kWh
